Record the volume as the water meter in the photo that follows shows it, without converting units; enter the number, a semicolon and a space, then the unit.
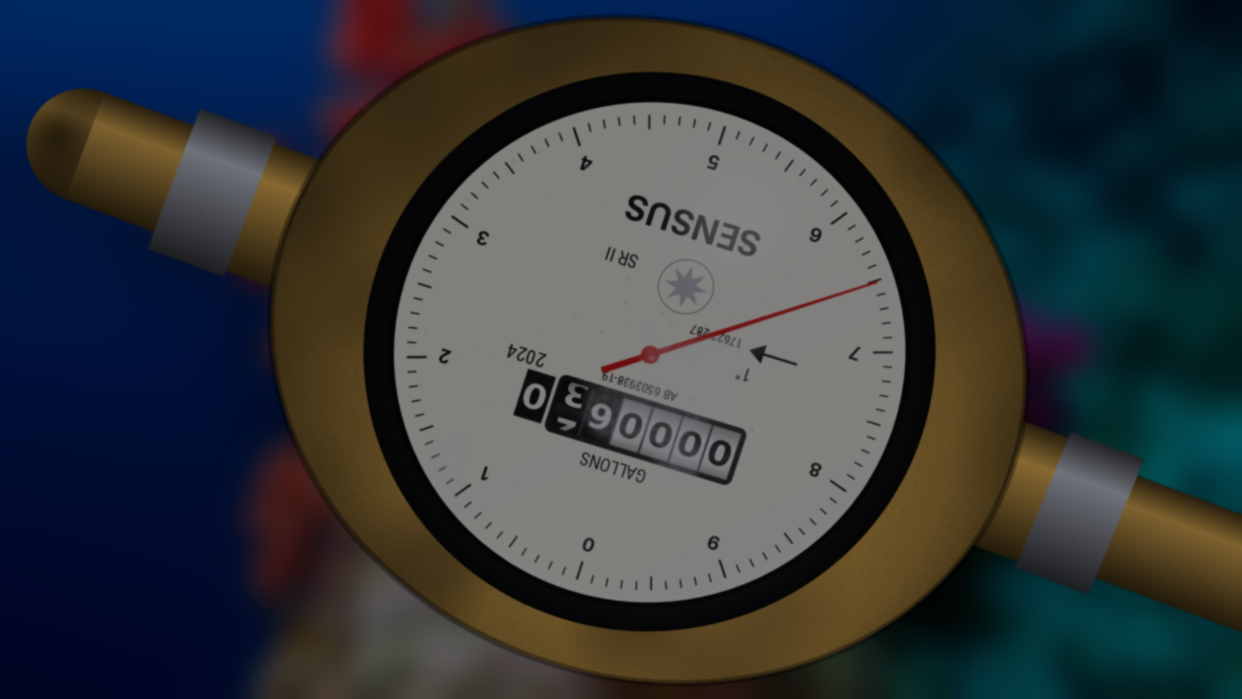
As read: 626.5; gal
